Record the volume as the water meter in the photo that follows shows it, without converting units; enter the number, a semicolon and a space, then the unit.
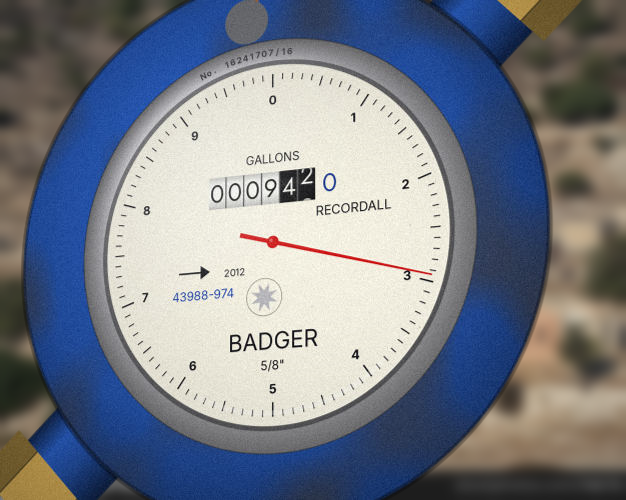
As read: 9422.9; gal
